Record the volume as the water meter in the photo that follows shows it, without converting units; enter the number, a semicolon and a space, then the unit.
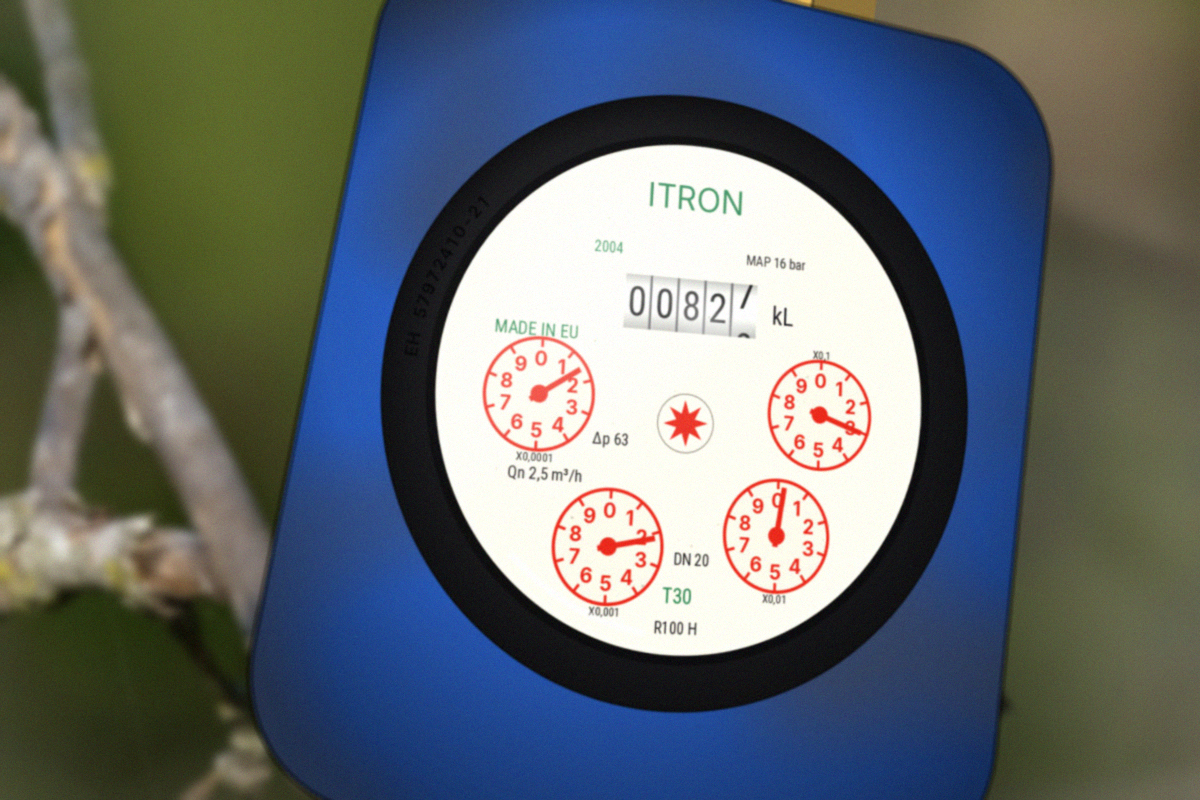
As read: 827.3021; kL
